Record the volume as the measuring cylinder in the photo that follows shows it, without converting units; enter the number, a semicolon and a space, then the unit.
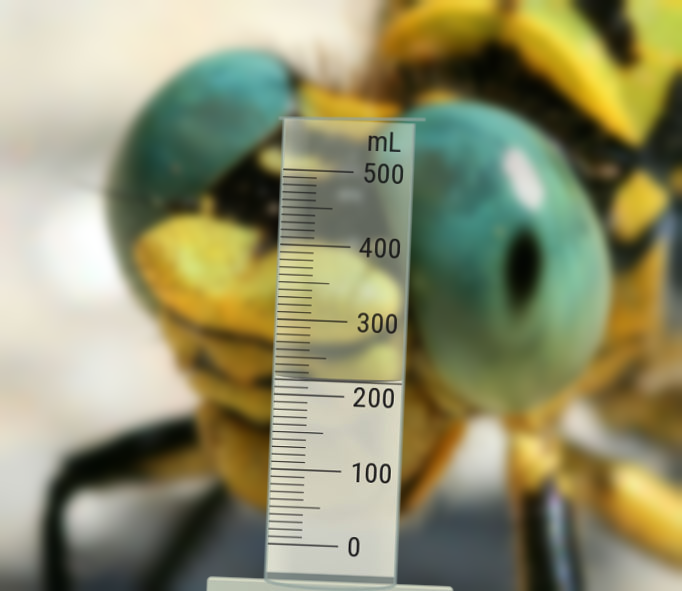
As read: 220; mL
